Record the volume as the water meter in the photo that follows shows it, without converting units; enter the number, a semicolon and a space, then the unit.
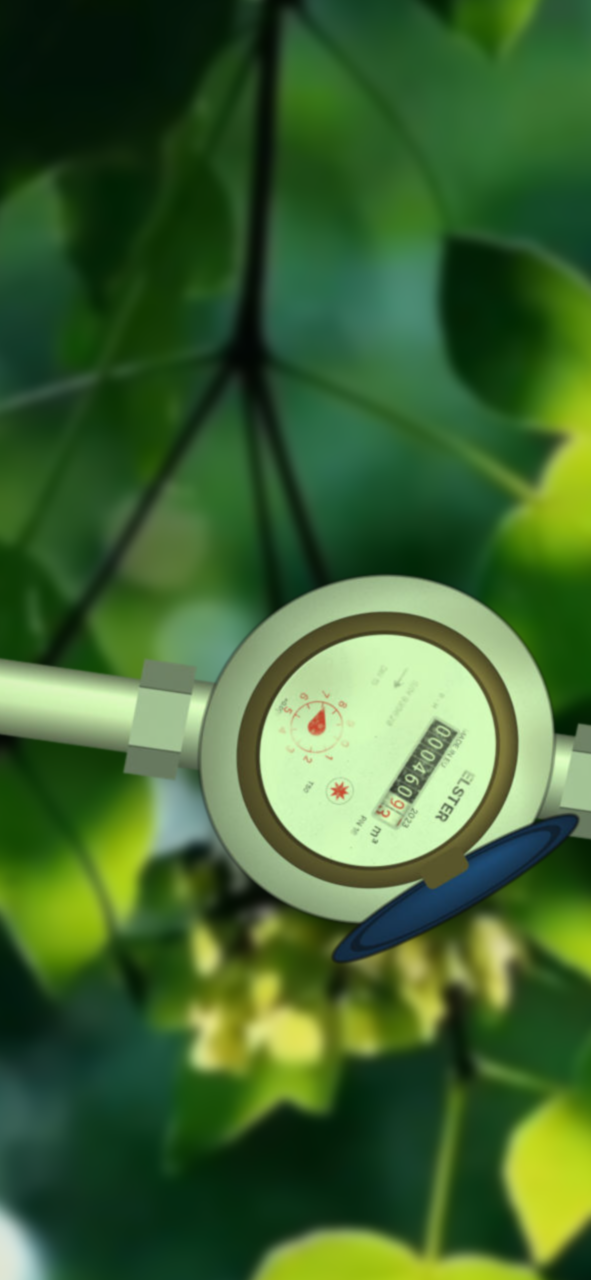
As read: 460.927; m³
